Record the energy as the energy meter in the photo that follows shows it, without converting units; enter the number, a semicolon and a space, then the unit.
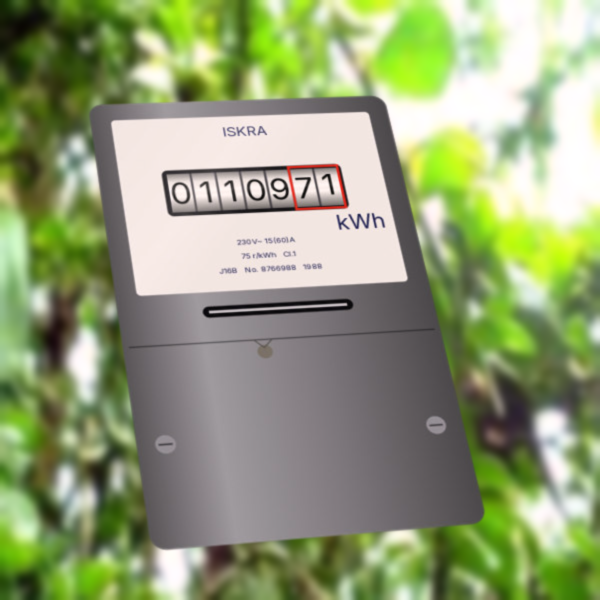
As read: 1109.71; kWh
